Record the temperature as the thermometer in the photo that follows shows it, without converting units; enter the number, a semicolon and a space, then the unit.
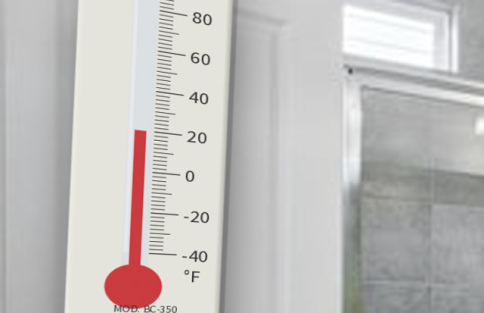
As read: 20; °F
